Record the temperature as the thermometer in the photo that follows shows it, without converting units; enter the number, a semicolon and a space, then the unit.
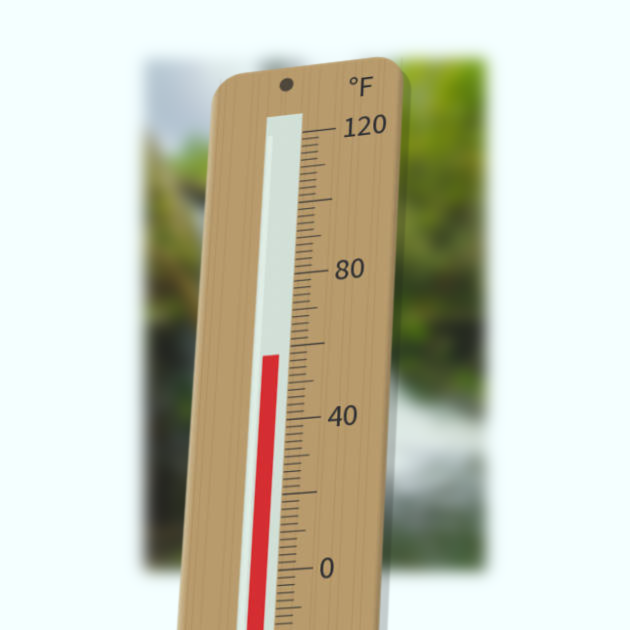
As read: 58; °F
